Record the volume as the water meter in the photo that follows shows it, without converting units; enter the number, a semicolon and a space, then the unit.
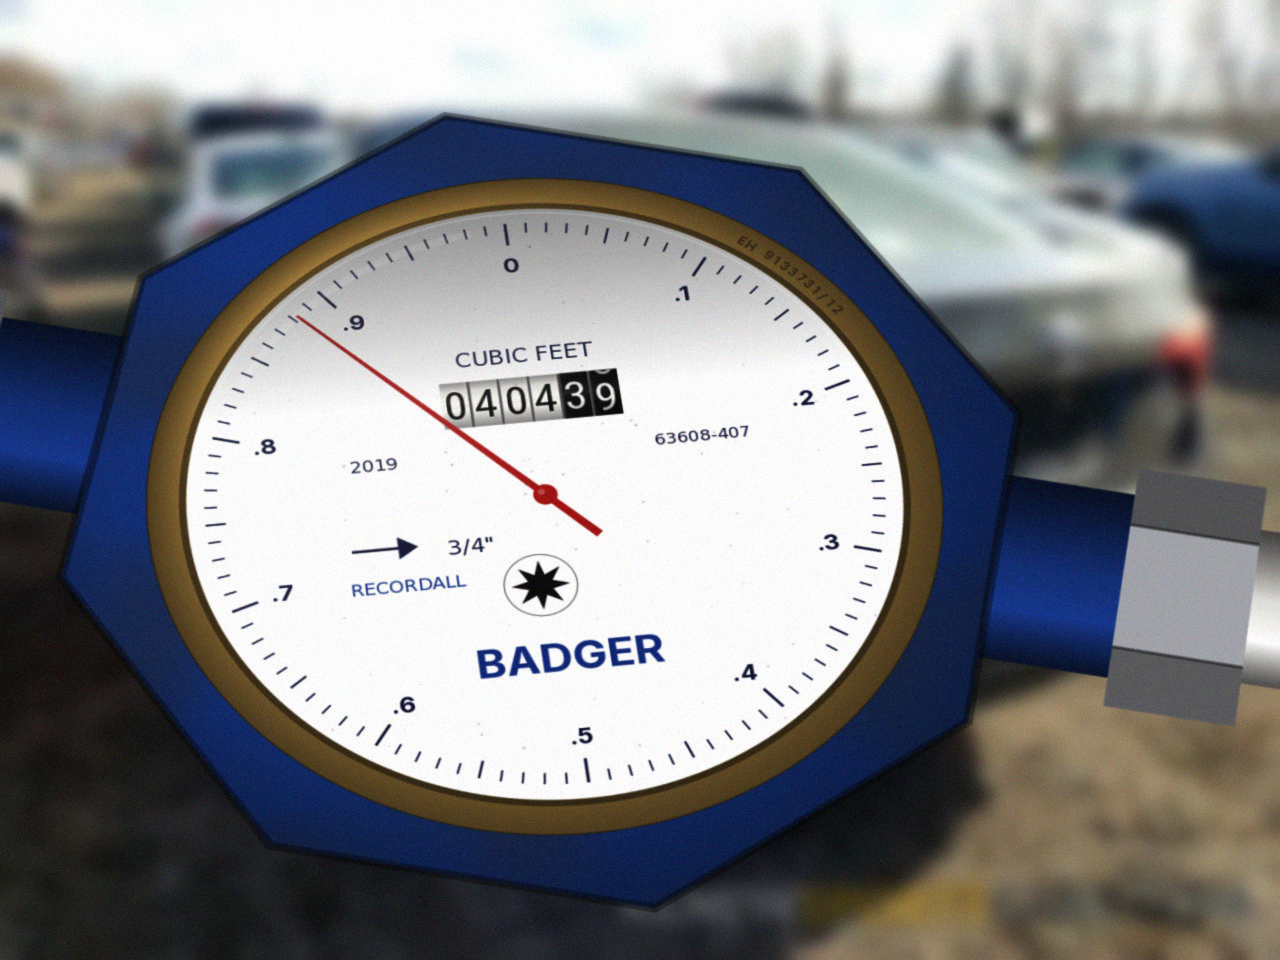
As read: 40438.88; ft³
